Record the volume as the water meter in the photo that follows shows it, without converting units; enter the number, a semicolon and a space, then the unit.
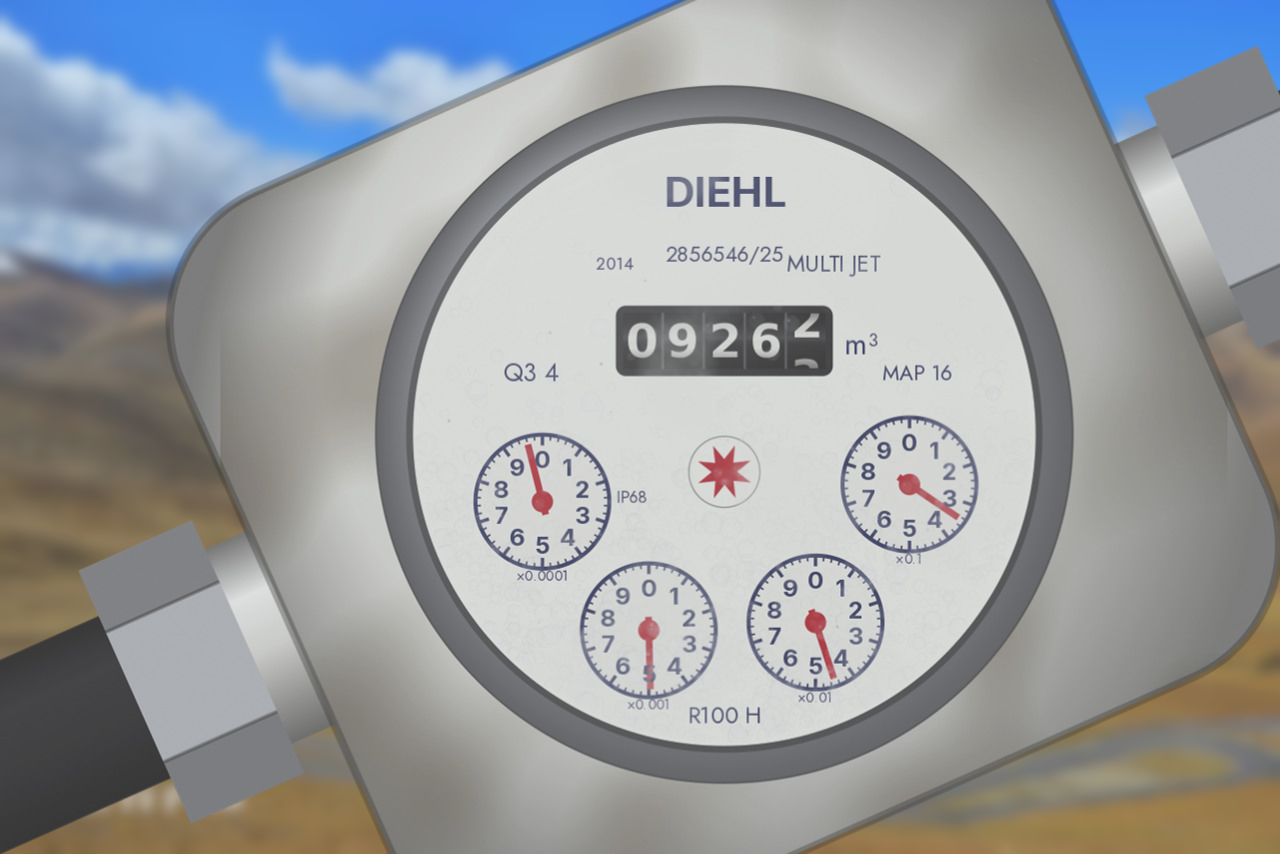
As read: 9262.3449; m³
